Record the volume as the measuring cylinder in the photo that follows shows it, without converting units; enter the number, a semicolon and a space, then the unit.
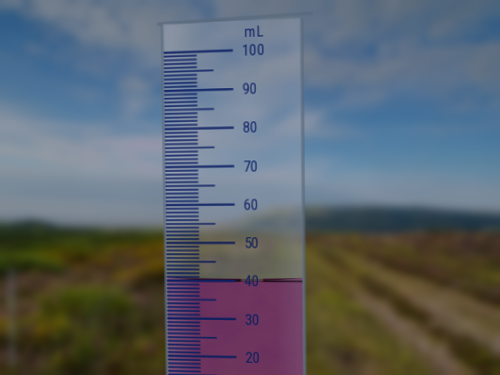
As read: 40; mL
